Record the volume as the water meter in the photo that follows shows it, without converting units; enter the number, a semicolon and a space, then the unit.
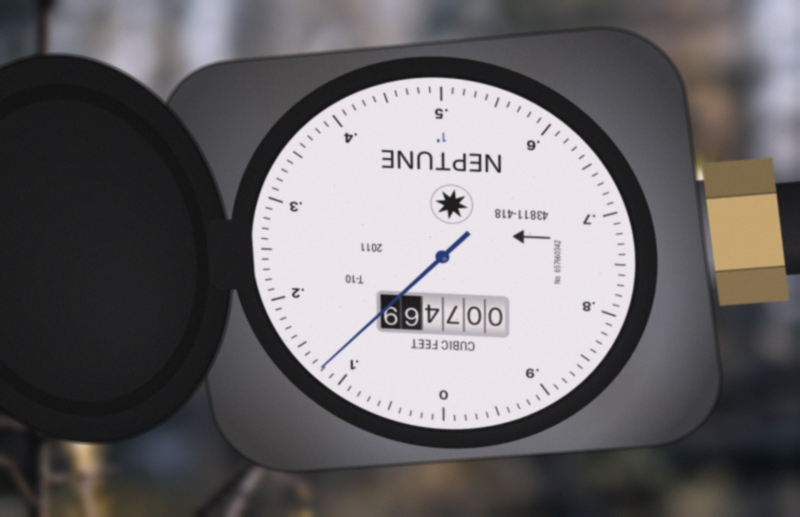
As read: 7469.12; ft³
